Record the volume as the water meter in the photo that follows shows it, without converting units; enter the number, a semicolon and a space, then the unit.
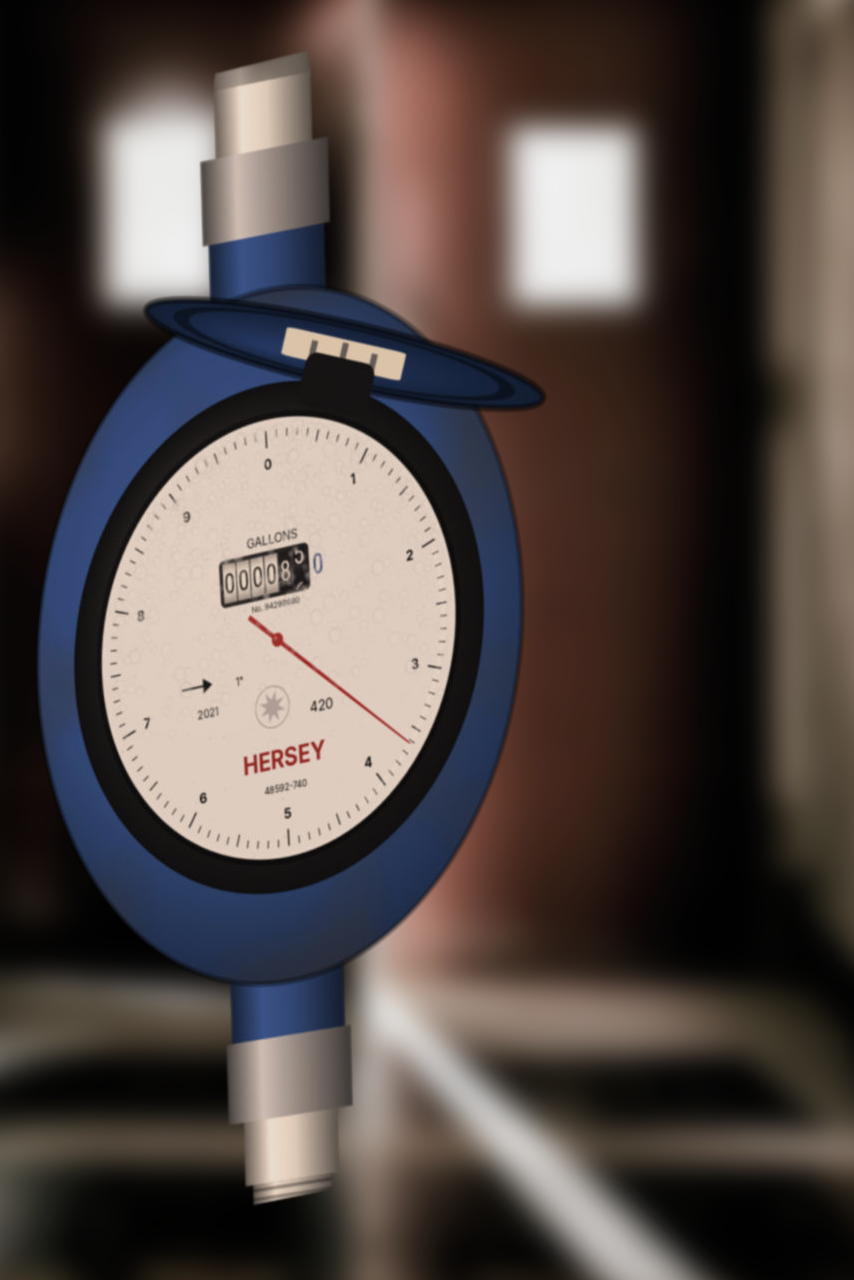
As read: 853.6; gal
